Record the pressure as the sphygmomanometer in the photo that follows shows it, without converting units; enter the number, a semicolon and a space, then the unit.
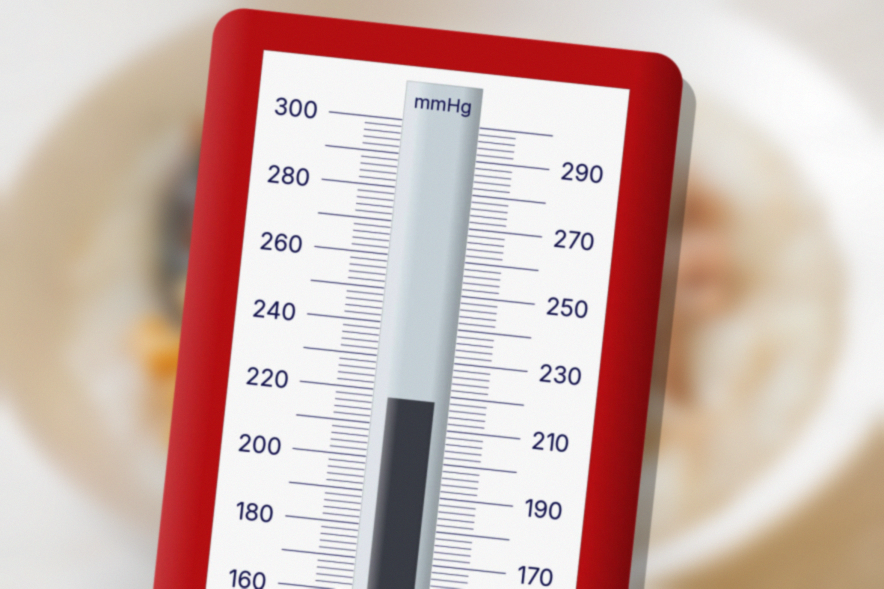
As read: 218; mmHg
